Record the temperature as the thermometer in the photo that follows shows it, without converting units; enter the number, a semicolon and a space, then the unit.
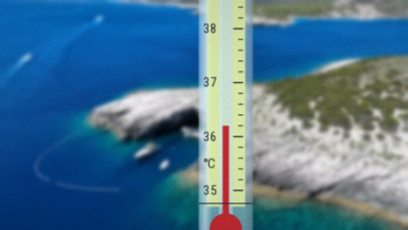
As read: 36.2; °C
